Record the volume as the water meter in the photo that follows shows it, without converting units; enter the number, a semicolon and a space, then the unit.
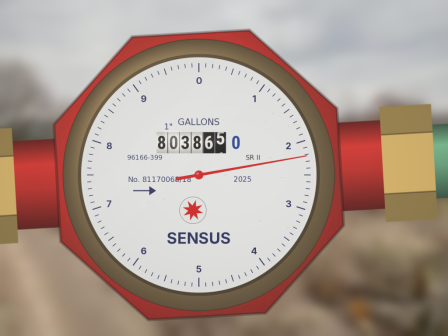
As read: 8038652.2; gal
